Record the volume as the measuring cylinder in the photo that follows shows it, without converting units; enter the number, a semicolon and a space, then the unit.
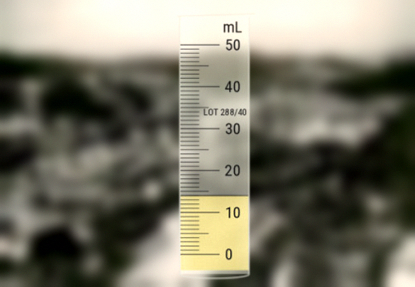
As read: 14; mL
